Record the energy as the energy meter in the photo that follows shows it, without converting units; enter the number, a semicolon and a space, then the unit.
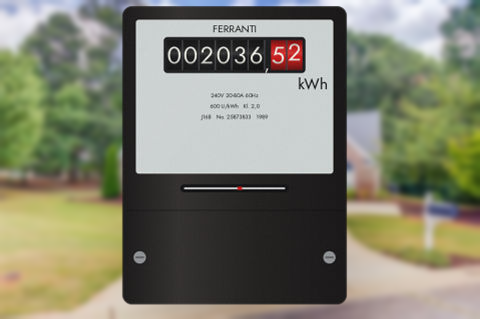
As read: 2036.52; kWh
